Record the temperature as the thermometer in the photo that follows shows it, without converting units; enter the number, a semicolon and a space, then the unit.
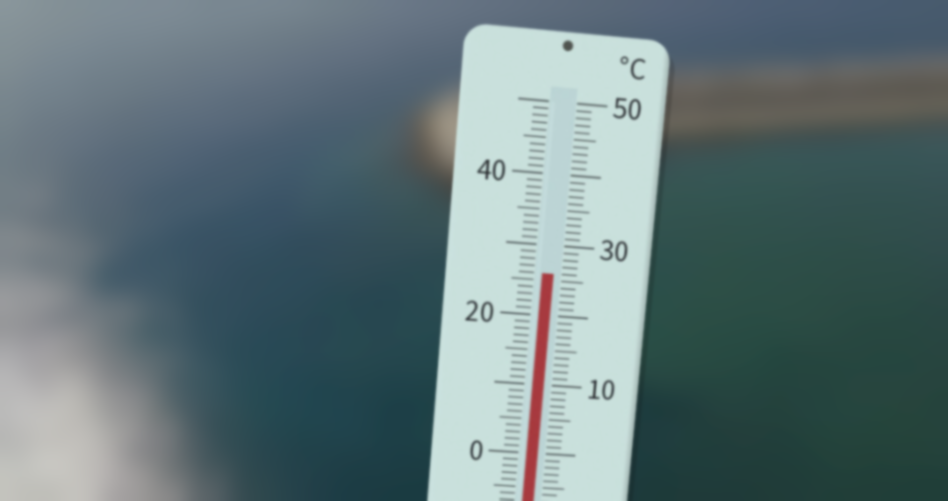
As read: 26; °C
